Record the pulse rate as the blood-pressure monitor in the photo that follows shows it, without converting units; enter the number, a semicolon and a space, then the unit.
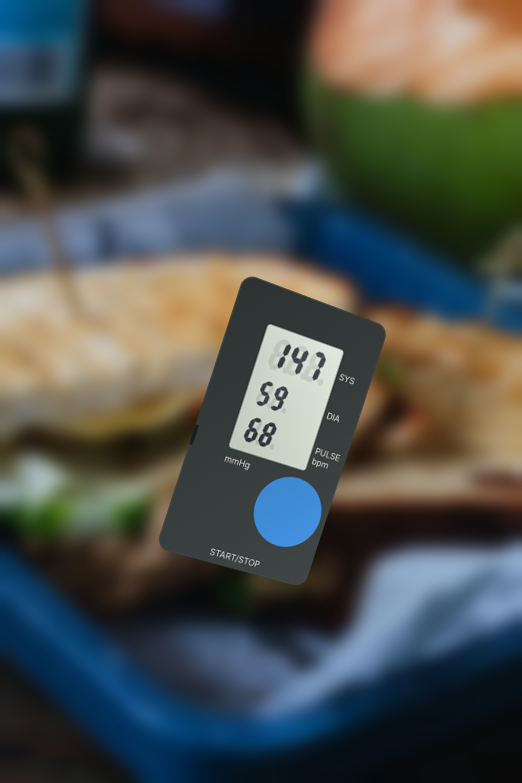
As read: 68; bpm
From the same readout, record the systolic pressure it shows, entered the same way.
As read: 147; mmHg
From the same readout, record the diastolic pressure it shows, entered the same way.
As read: 59; mmHg
